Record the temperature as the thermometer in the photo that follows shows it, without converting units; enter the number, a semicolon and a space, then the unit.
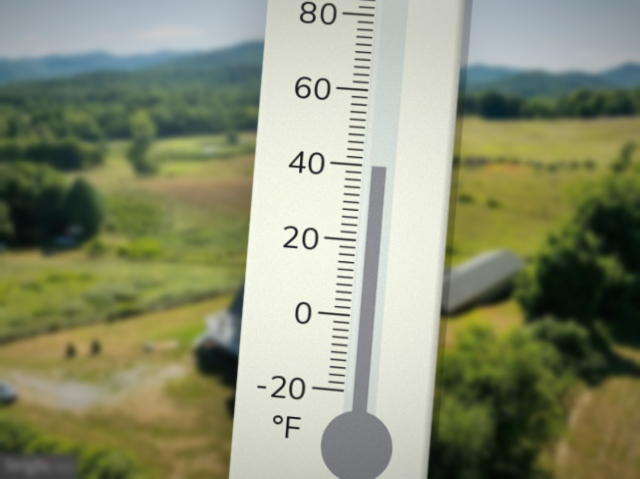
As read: 40; °F
